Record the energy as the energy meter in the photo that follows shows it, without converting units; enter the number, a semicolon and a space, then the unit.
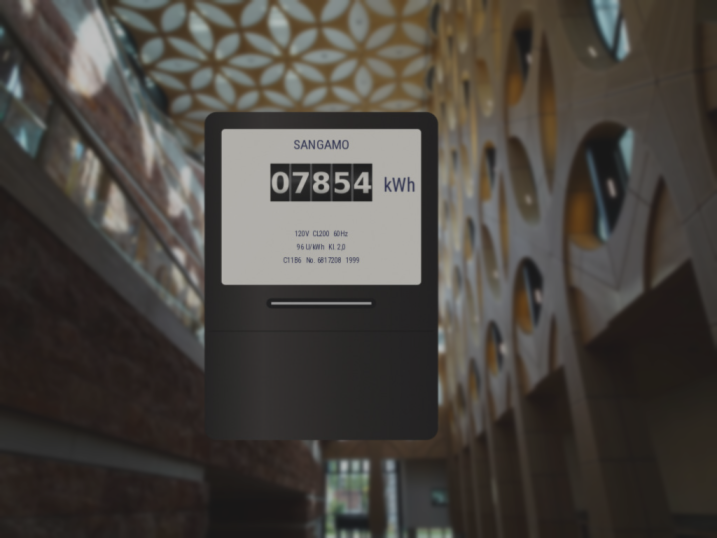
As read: 7854; kWh
